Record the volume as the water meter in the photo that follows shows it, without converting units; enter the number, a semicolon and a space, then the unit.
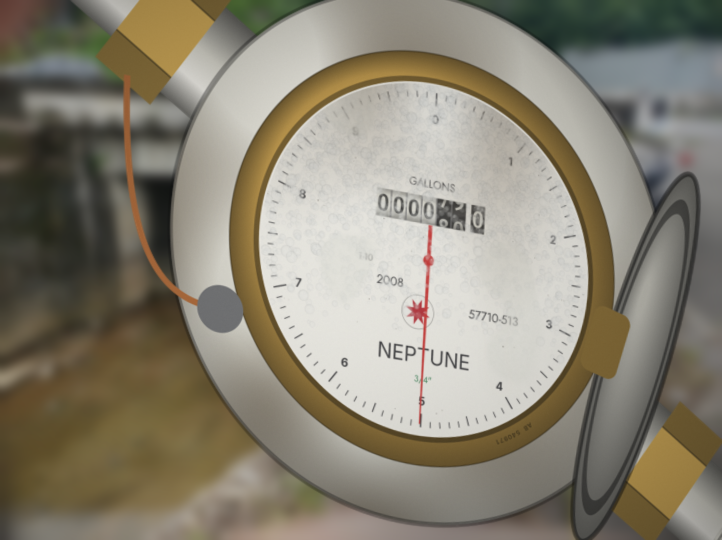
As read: 795.0; gal
